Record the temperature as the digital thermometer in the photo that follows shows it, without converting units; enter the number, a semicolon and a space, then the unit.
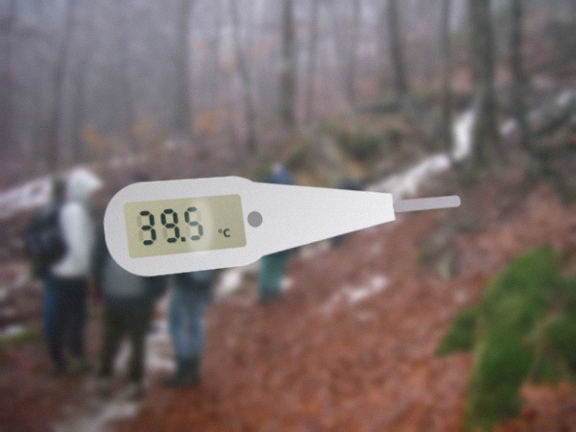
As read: 39.5; °C
